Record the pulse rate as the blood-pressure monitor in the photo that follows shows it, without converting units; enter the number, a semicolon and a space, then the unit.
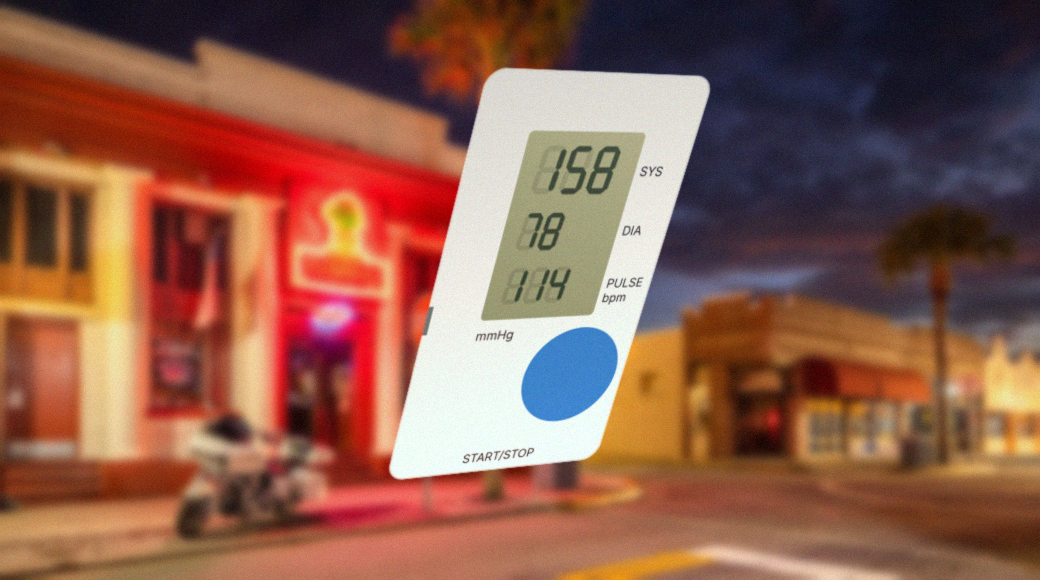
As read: 114; bpm
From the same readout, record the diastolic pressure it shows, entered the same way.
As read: 78; mmHg
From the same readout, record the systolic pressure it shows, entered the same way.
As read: 158; mmHg
